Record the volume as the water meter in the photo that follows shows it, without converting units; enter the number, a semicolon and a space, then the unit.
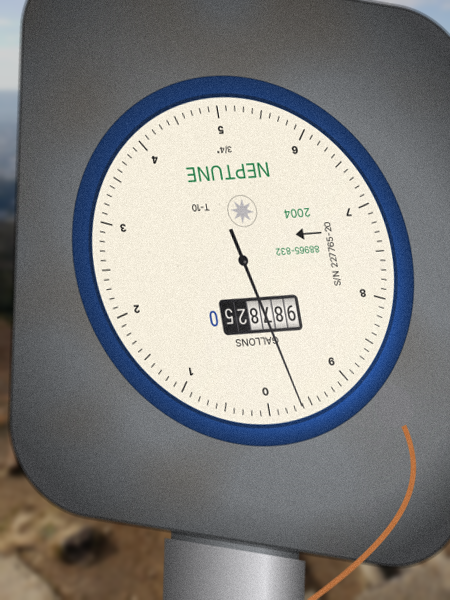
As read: 9878249.6; gal
